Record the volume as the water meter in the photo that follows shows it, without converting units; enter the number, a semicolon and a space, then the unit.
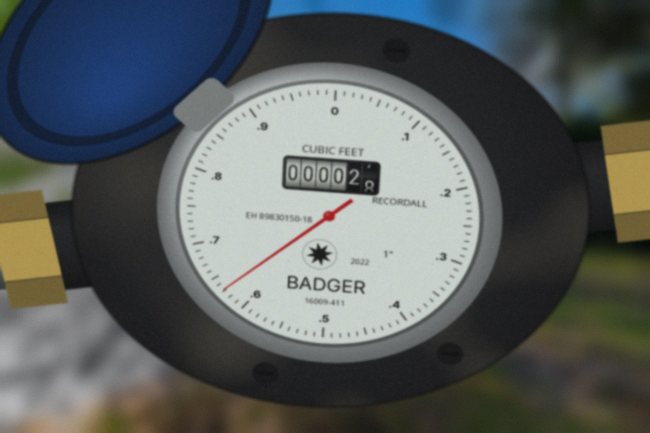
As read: 27.63; ft³
